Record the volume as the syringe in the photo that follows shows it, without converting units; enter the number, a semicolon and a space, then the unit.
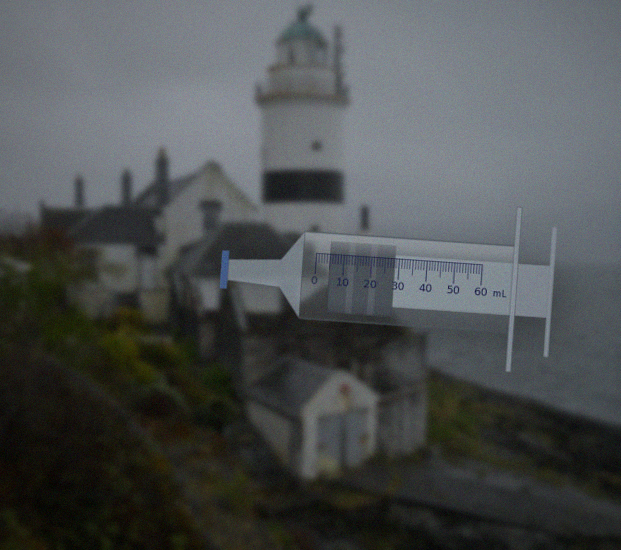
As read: 5; mL
